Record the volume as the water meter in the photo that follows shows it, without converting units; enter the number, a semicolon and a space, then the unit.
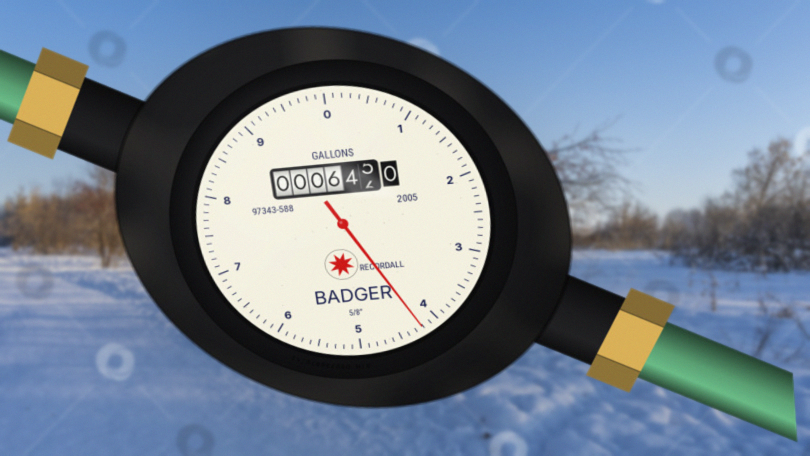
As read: 6454.2; gal
